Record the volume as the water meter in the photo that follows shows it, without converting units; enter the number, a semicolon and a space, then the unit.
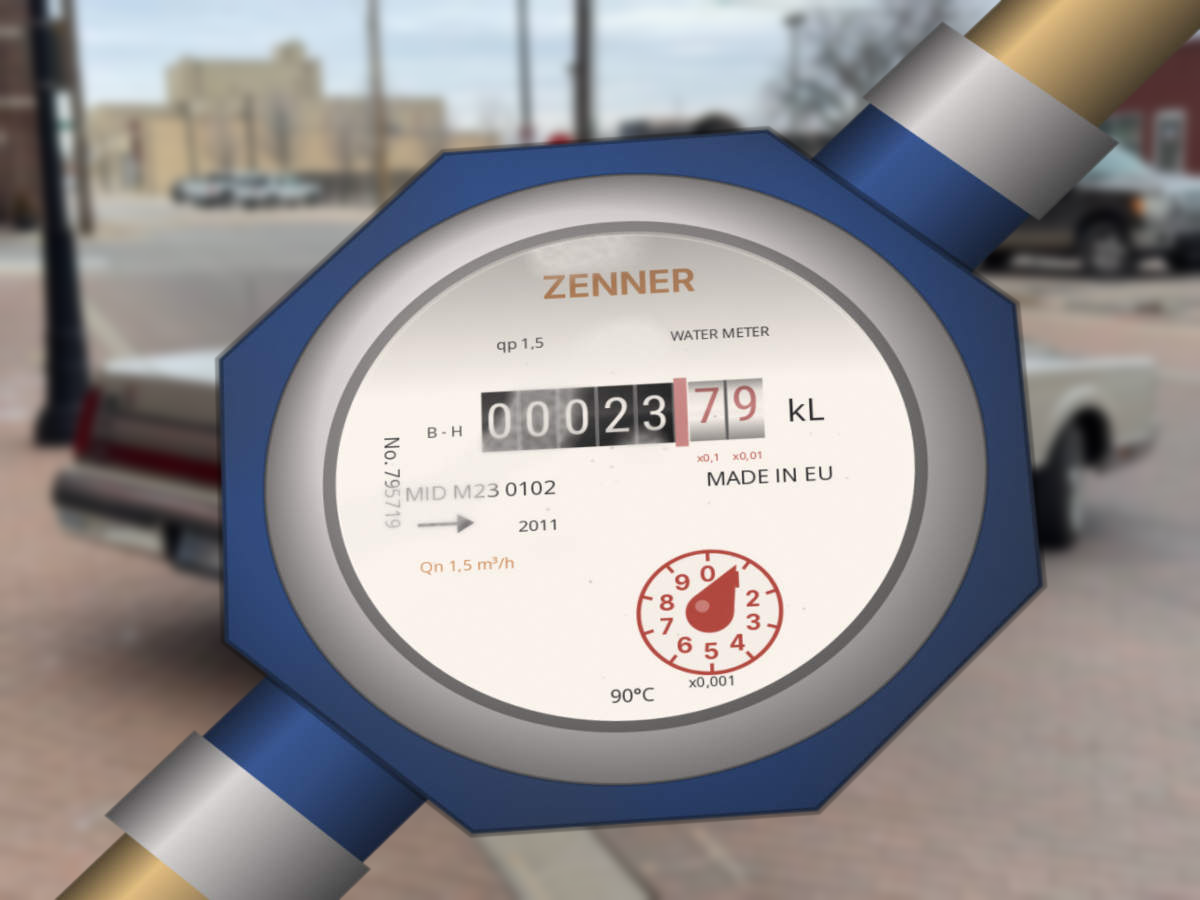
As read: 23.790; kL
